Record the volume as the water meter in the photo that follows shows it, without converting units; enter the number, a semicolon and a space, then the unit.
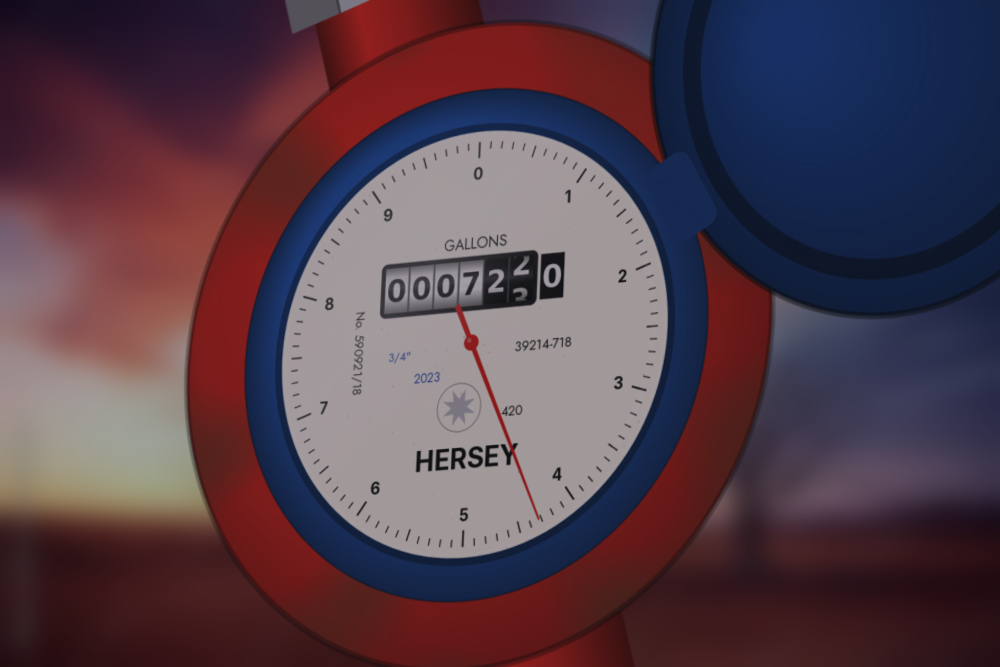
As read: 7224.3; gal
